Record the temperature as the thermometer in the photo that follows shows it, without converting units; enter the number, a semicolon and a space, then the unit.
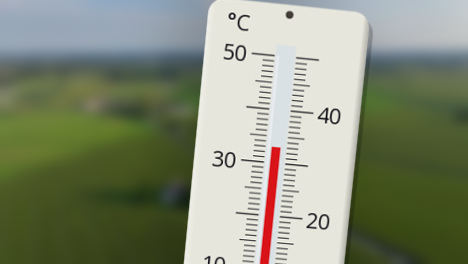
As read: 33; °C
